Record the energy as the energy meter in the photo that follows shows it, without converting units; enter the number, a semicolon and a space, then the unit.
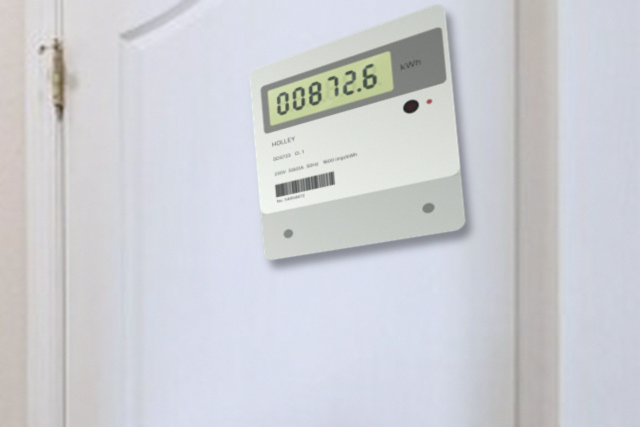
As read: 872.6; kWh
